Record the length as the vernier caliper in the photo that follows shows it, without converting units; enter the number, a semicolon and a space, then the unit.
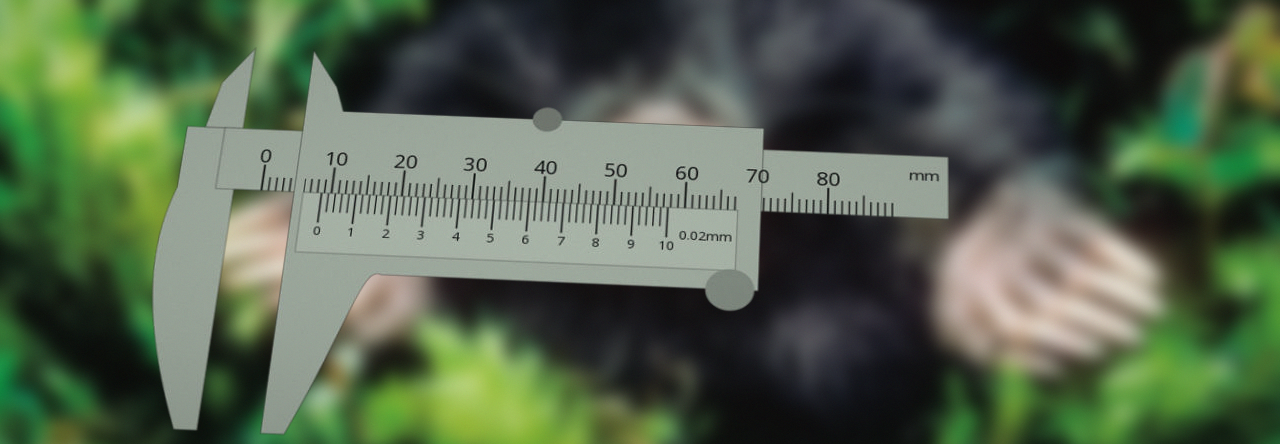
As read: 8.6; mm
